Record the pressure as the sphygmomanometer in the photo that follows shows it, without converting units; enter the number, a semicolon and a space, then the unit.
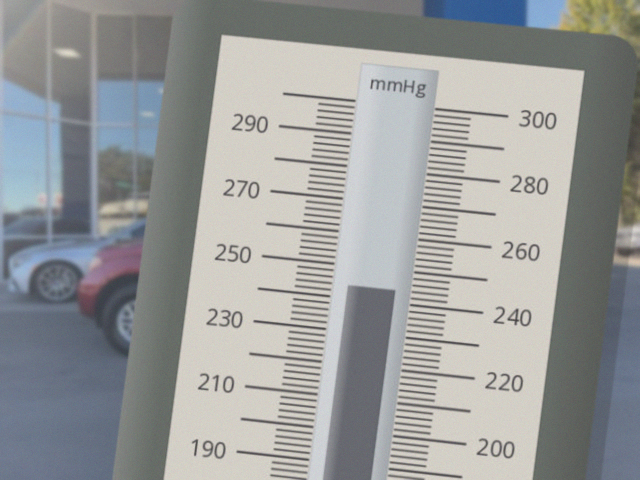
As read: 244; mmHg
